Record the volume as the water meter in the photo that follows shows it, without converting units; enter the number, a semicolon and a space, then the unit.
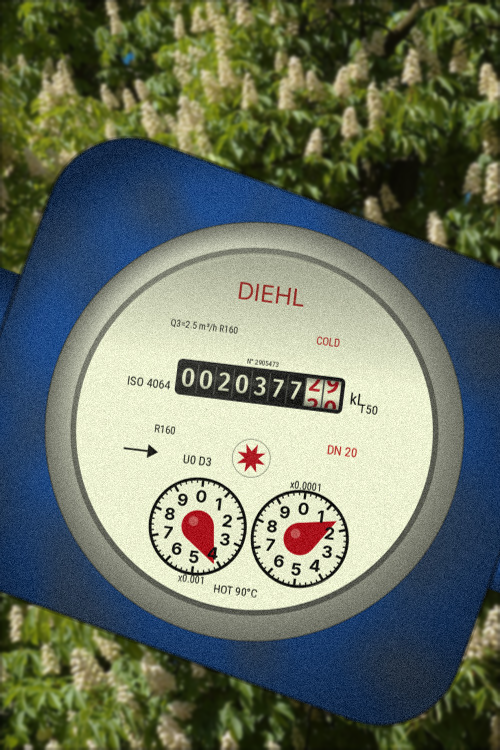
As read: 20377.2941; kL
